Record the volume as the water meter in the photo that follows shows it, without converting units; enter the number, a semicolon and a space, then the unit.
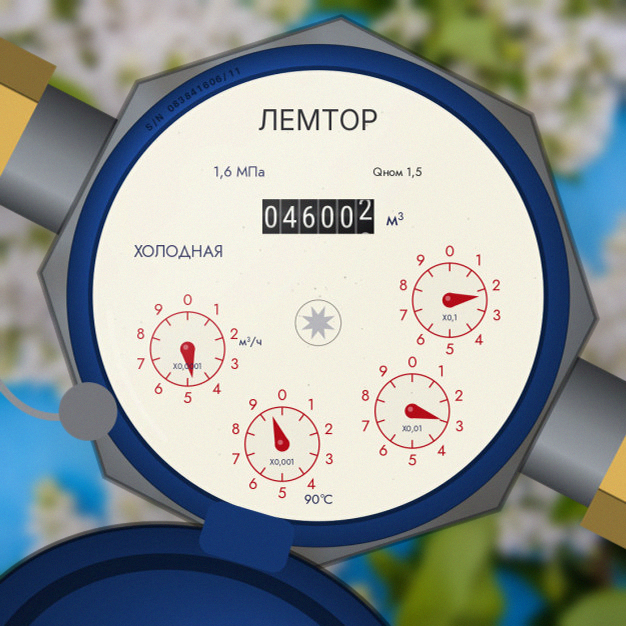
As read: 46002.2294; m³
